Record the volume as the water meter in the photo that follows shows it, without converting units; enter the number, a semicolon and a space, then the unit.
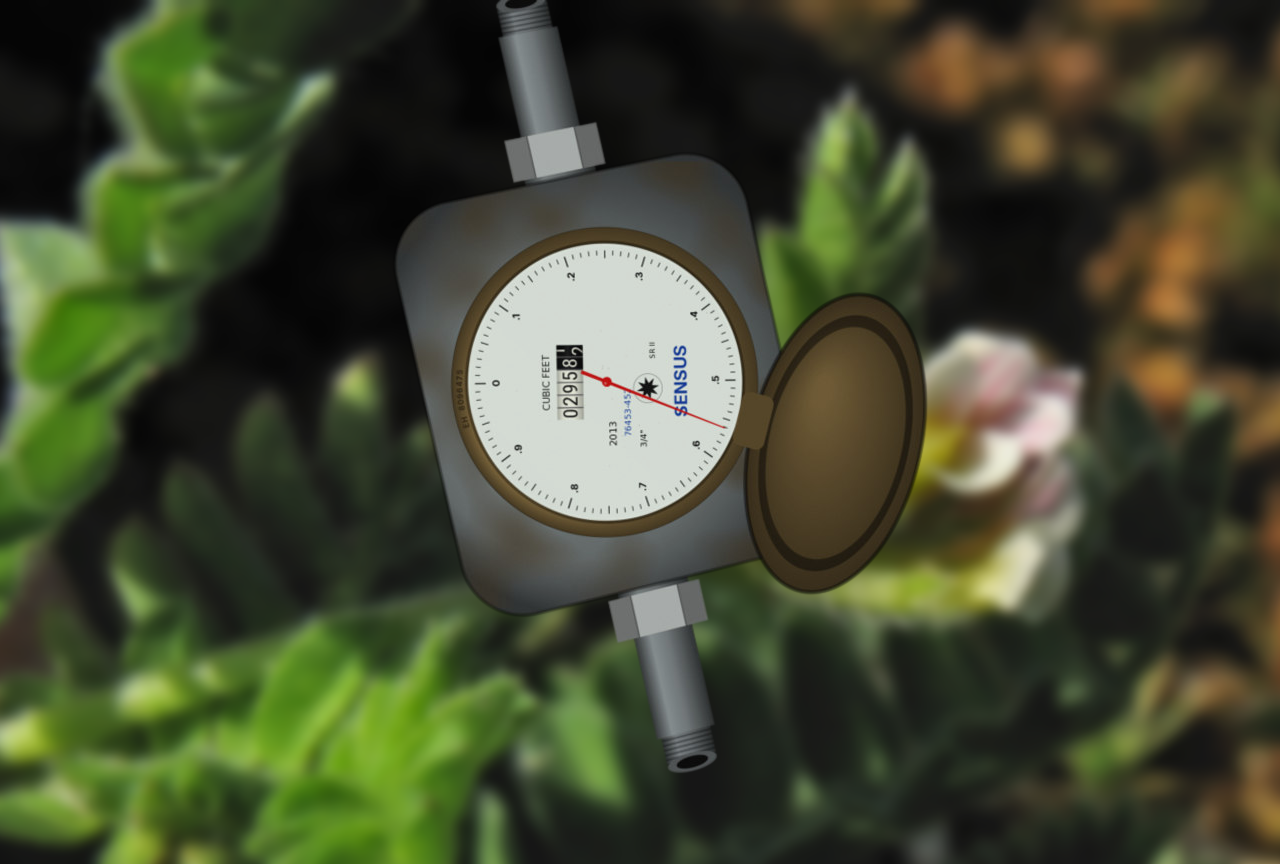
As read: 29581.56; ft³
